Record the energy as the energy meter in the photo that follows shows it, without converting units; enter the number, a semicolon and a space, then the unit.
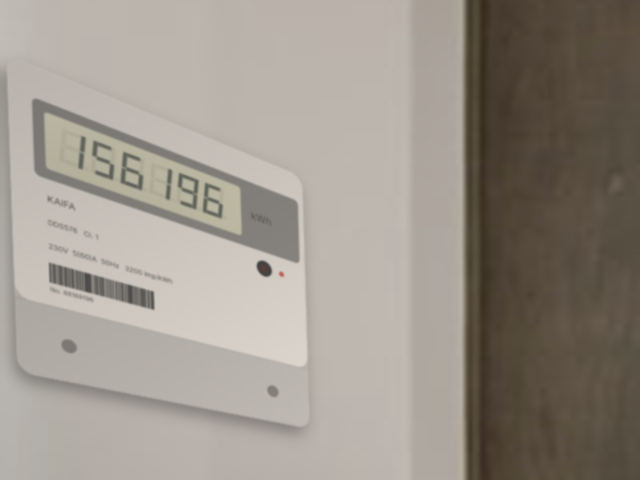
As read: 156196; kWh
